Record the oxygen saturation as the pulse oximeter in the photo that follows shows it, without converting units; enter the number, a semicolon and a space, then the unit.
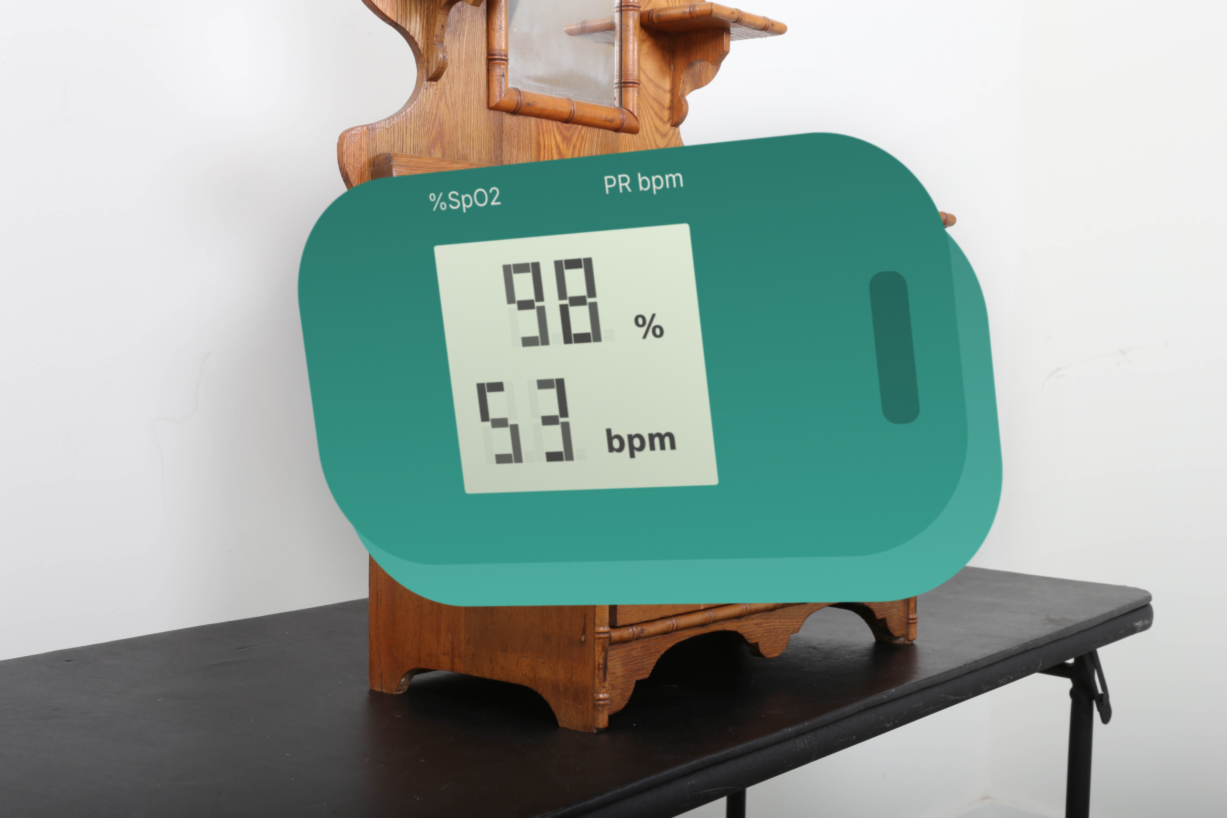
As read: 98; %
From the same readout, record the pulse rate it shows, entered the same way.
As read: 53; bpm
